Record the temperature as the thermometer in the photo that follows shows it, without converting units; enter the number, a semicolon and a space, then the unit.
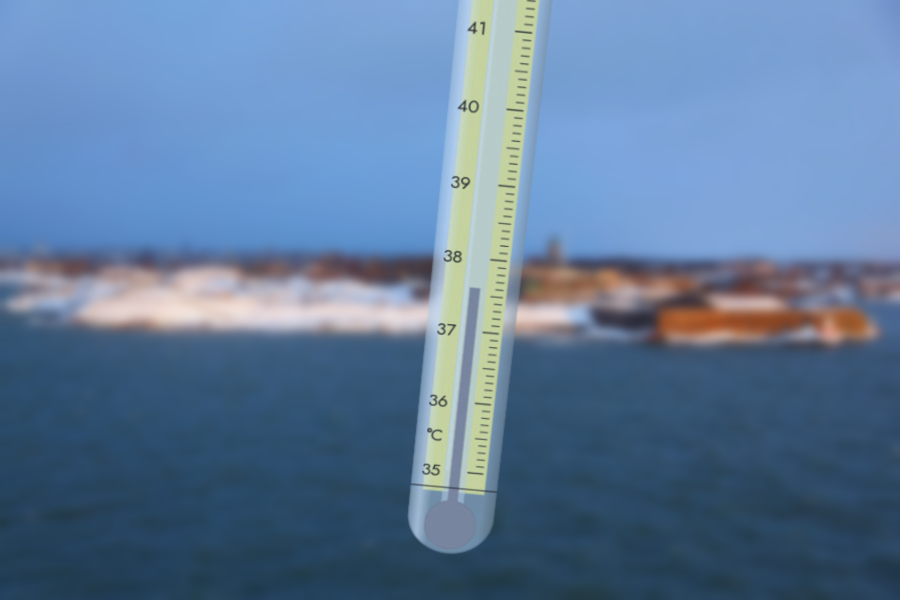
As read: 37.6; °C
